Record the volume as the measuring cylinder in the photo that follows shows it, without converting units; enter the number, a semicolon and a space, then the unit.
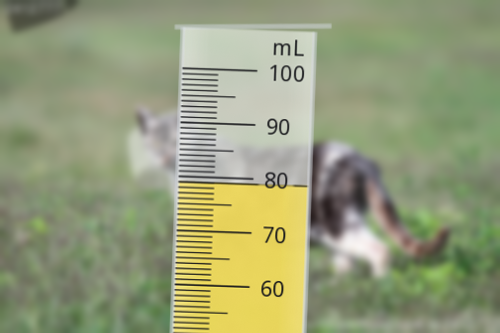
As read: 79; mL
